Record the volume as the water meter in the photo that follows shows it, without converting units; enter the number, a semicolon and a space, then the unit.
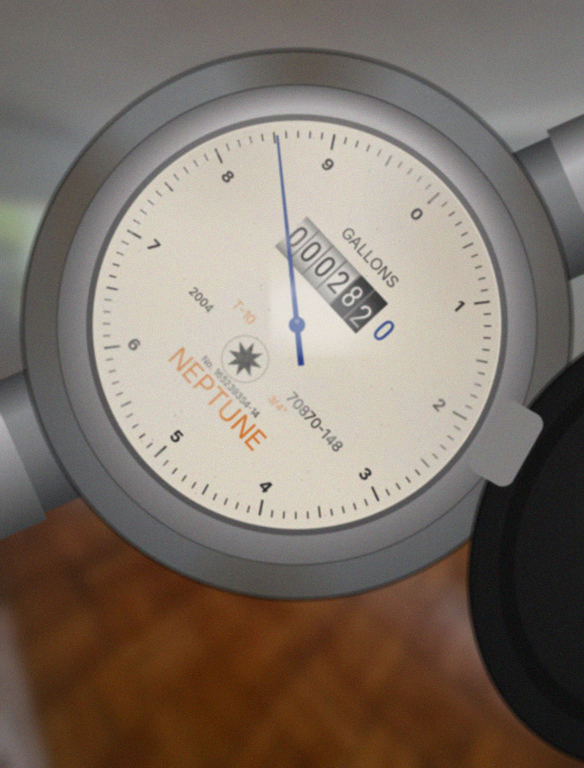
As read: 2818.5; gal
